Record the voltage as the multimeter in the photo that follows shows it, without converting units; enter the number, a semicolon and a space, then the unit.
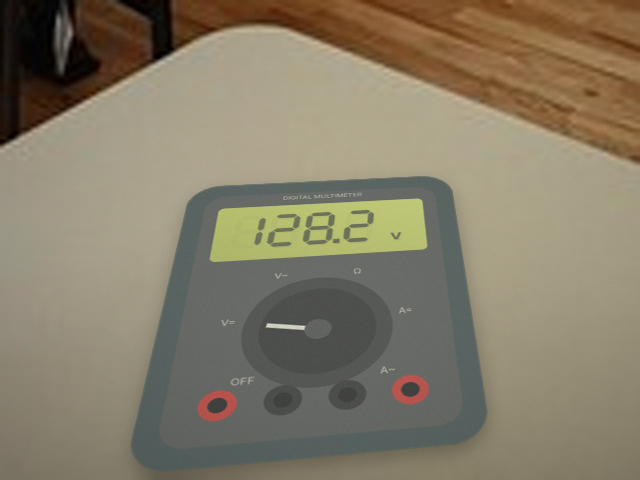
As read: 128.2; V
